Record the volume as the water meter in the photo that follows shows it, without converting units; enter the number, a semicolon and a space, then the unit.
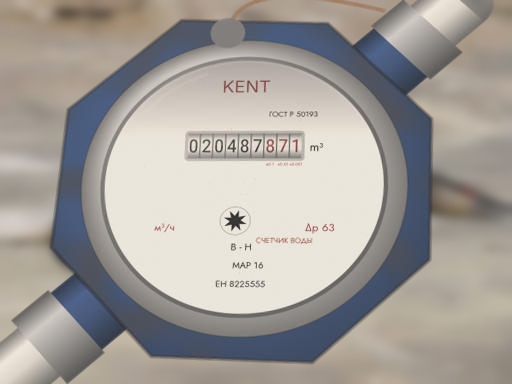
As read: 20487.871; m³
